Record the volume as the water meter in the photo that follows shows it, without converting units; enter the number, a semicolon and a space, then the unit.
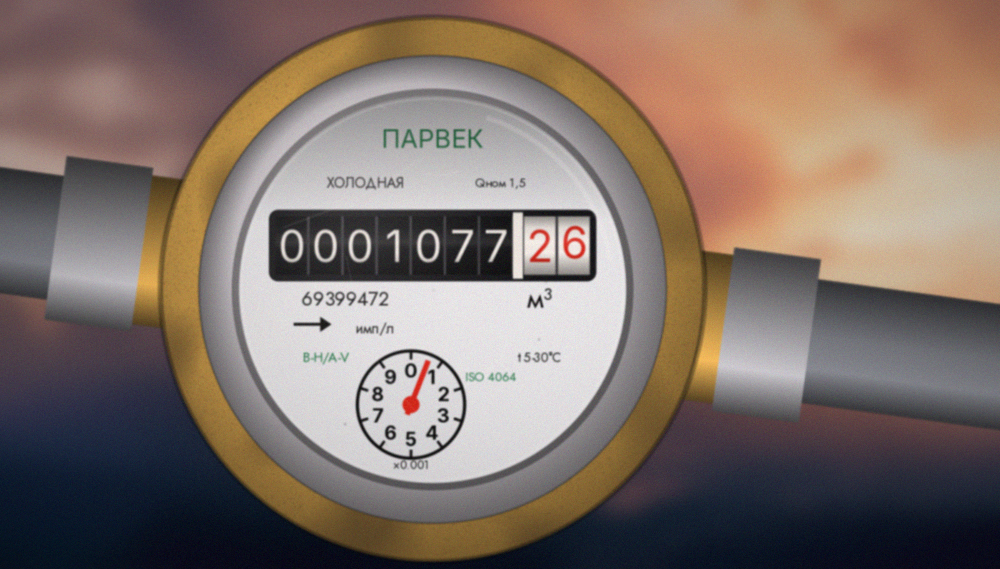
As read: 1077.260; m³
